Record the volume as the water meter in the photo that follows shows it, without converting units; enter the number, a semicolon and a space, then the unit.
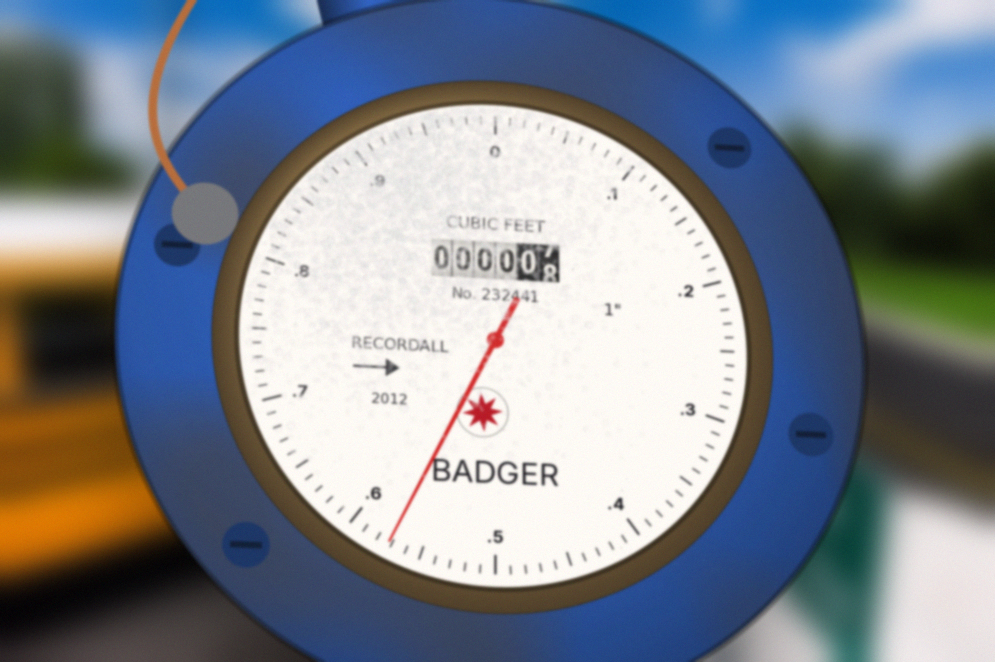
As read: 7.57; ft³
